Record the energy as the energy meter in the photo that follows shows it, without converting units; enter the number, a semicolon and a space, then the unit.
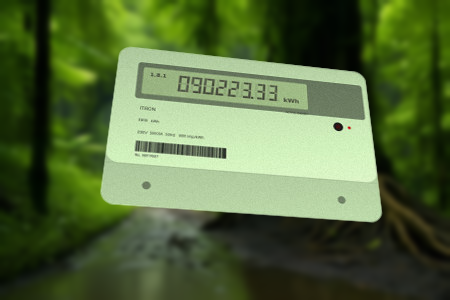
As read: 90223.33; kWh
